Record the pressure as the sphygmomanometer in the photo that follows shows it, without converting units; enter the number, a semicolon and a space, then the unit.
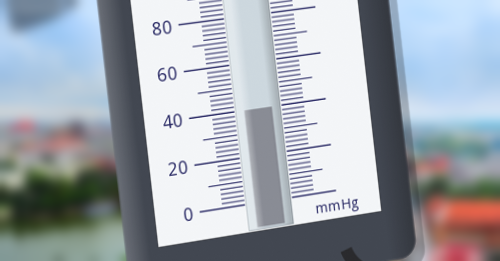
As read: 40; mmHg
